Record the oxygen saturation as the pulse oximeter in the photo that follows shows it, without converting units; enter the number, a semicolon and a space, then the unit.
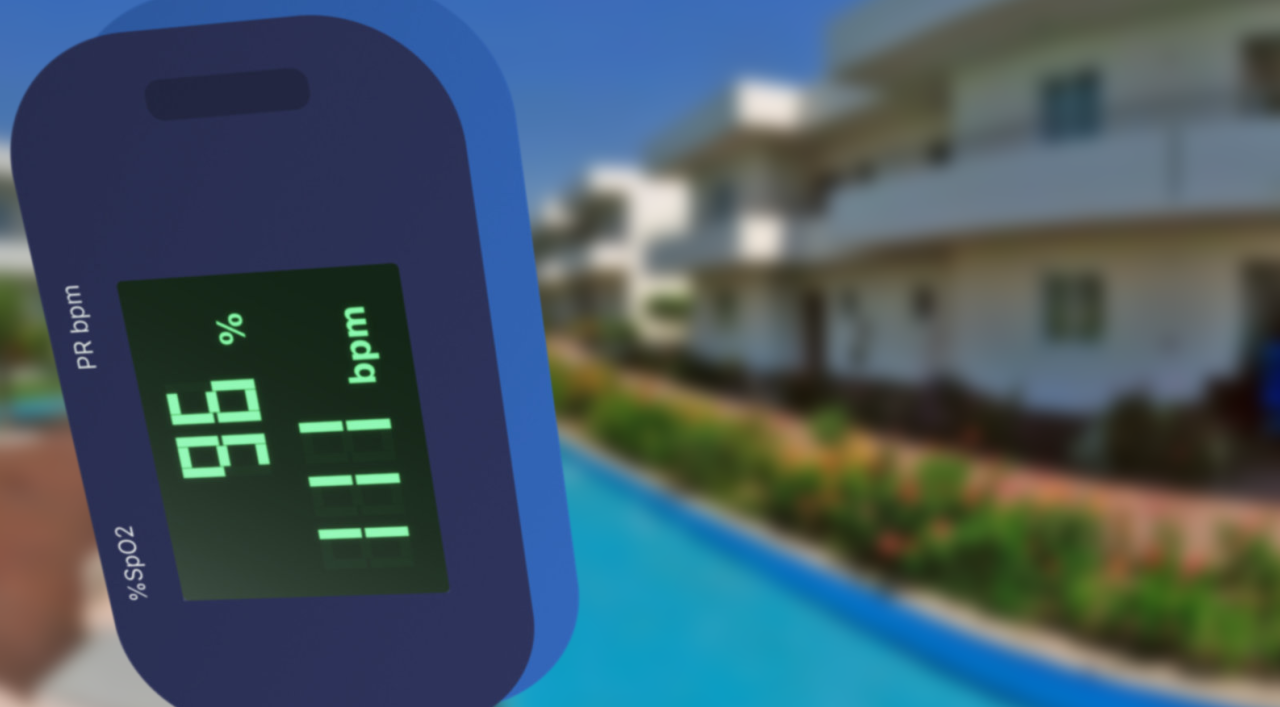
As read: 96; %
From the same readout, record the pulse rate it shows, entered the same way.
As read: 111; bpm
